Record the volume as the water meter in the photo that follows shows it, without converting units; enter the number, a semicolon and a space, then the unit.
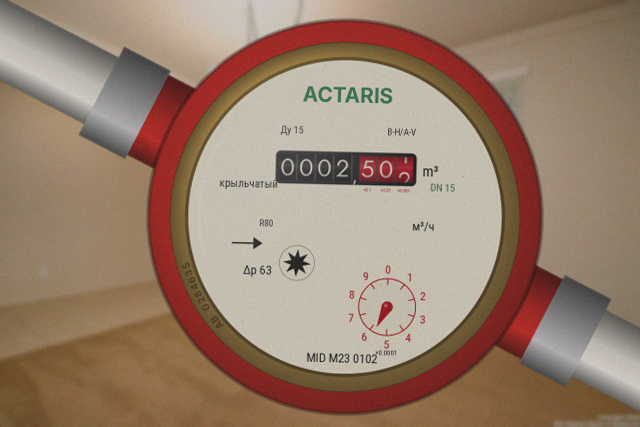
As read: 2.5015; m³
